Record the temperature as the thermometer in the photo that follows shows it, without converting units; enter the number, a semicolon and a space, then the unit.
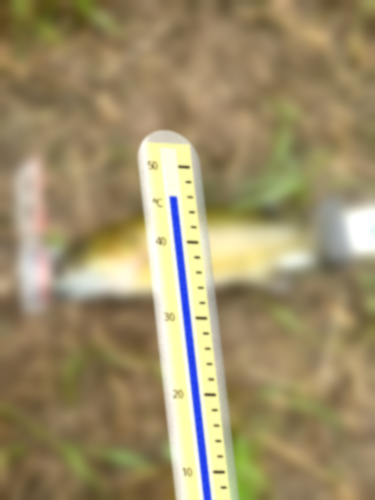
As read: 46; °C
